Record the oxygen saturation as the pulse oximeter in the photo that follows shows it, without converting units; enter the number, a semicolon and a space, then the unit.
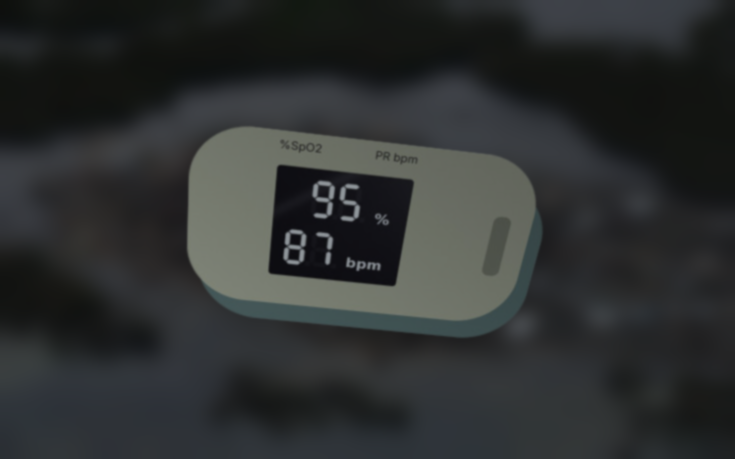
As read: 95; %
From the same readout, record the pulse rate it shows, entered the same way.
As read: 87; bpm
